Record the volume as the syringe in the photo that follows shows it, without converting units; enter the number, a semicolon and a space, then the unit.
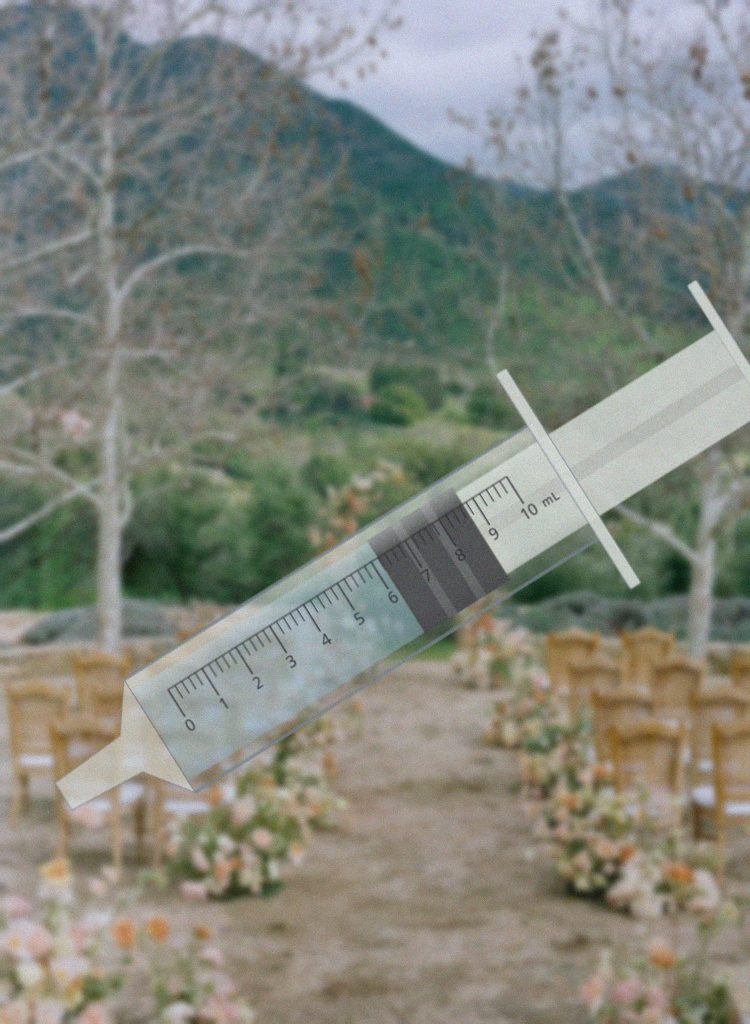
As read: 6.2; mL
